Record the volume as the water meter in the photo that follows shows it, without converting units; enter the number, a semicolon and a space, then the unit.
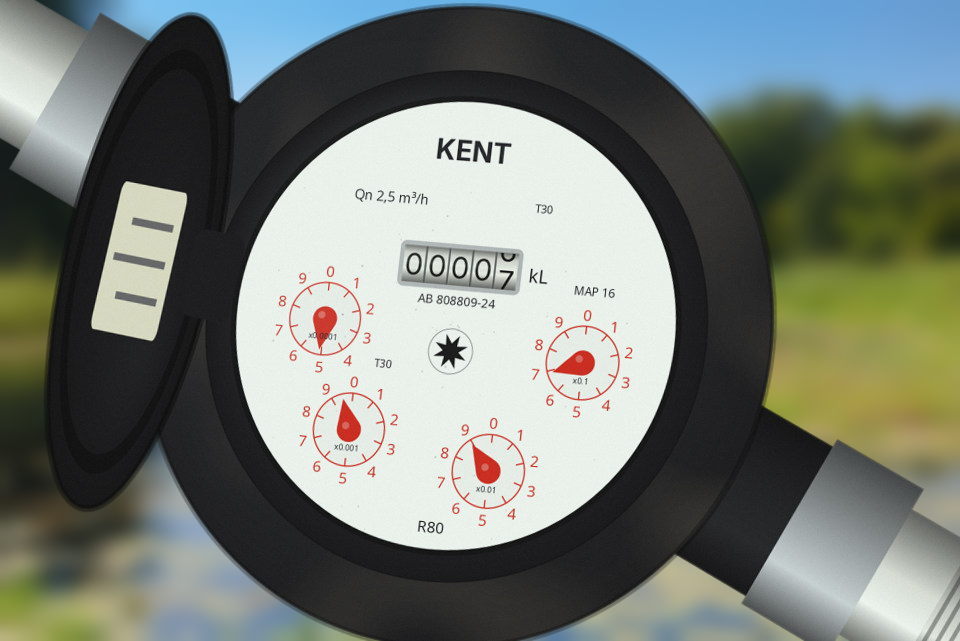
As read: 6.6895; kL
